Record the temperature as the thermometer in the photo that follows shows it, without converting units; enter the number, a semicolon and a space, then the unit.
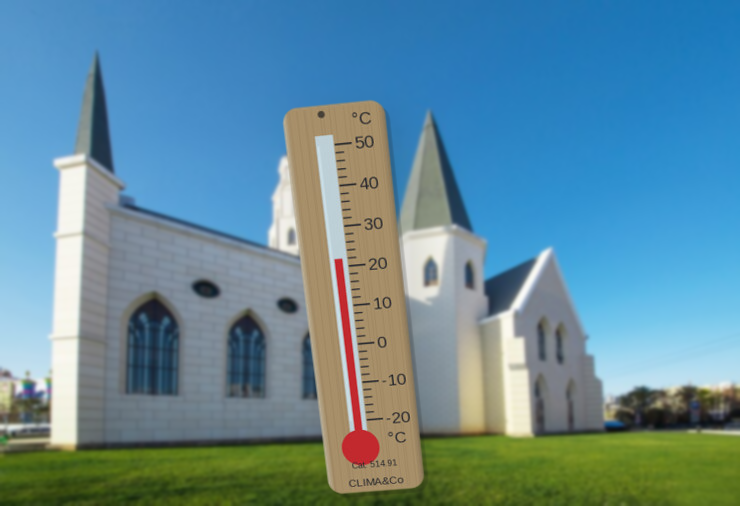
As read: 22; °C
